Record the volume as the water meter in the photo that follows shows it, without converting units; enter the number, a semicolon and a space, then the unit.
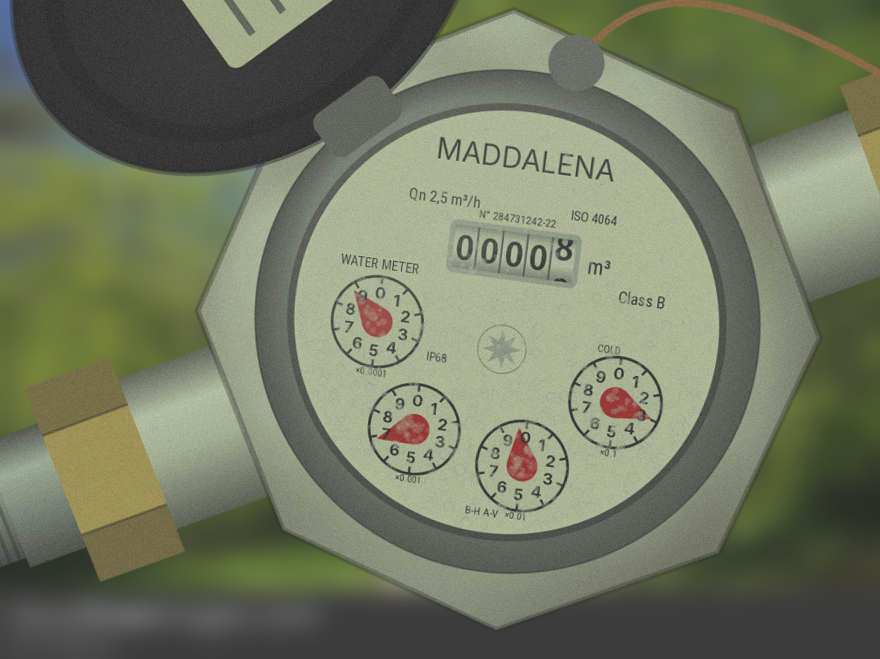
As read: 8.2968; m³
